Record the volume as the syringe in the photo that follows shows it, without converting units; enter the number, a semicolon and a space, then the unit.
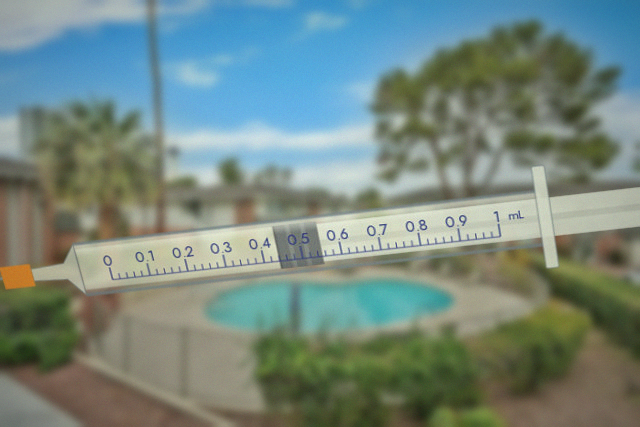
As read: 0.44; mL
